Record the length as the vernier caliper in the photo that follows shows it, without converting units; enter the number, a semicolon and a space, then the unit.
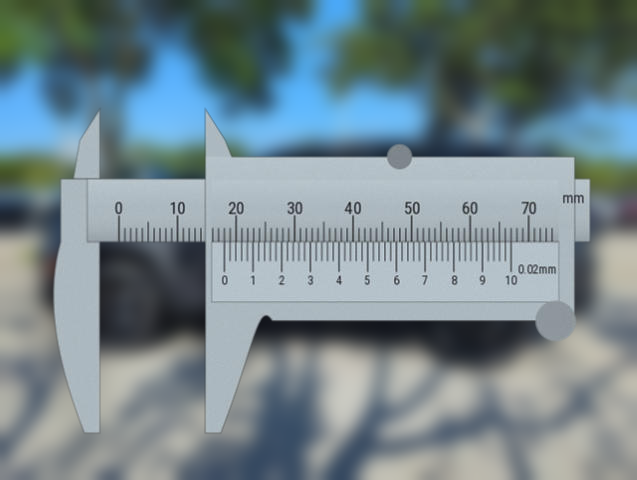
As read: 18.0; mm
